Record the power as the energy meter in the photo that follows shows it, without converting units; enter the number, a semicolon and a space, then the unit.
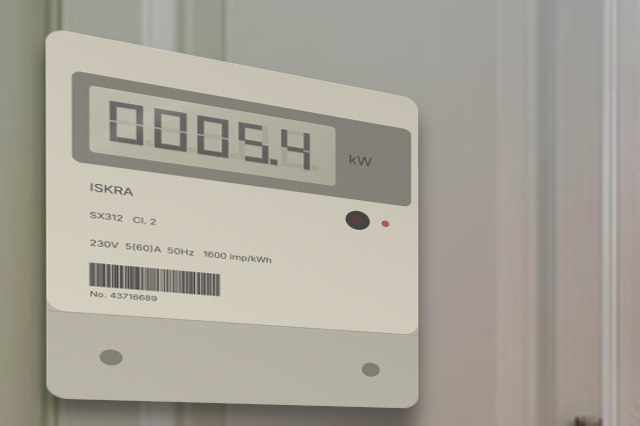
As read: 5.4; kW
